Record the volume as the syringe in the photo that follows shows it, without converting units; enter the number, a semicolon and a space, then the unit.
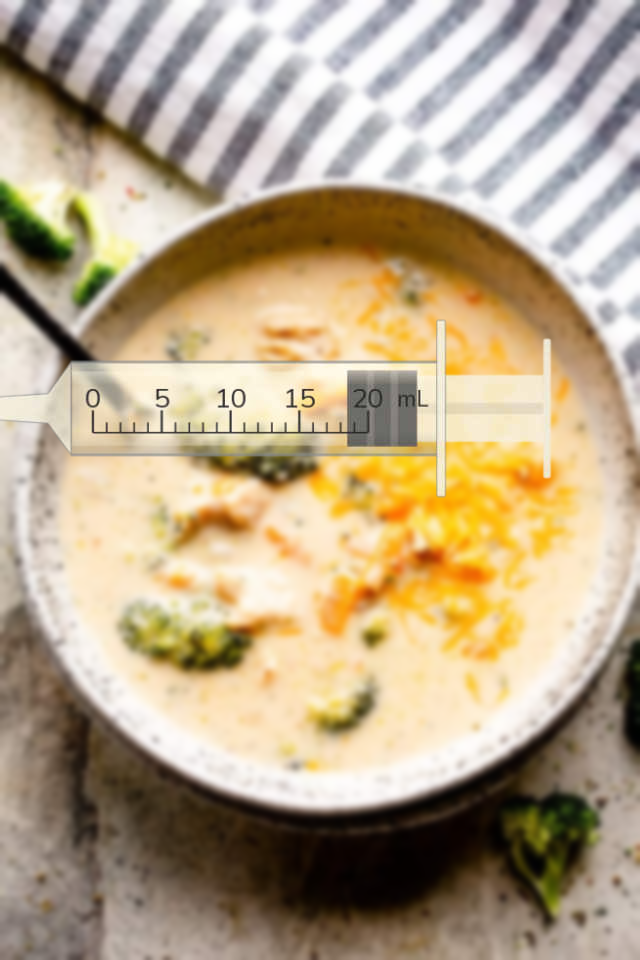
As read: 18.5; mL
